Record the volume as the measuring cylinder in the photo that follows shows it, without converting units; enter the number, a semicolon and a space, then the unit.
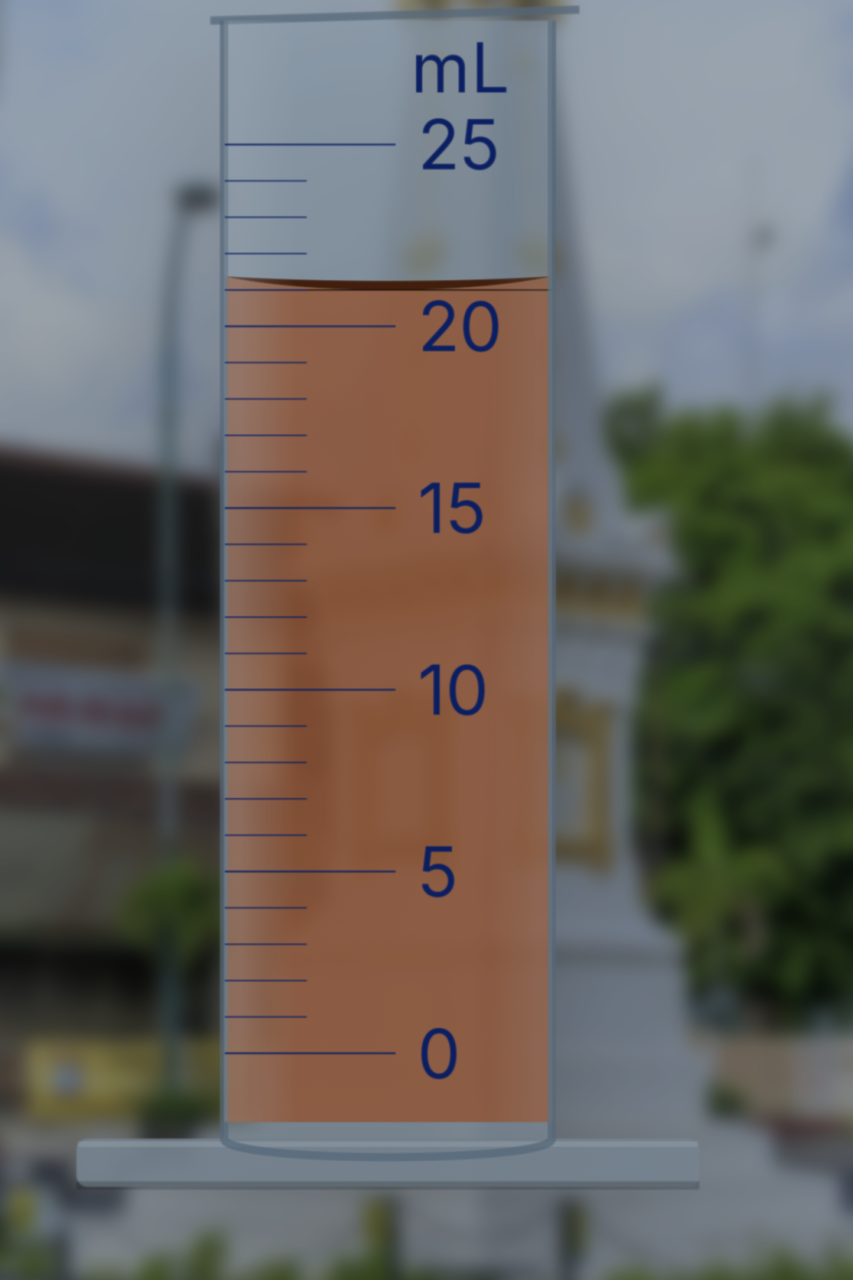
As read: 21; mL
